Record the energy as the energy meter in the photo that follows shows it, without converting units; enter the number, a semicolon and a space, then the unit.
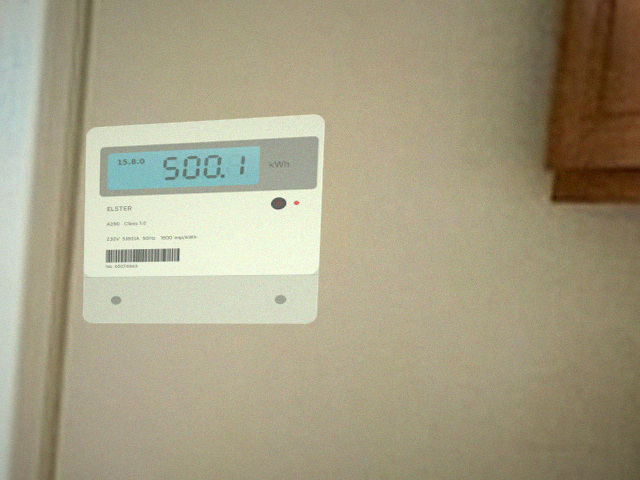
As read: 500.1; kWh
